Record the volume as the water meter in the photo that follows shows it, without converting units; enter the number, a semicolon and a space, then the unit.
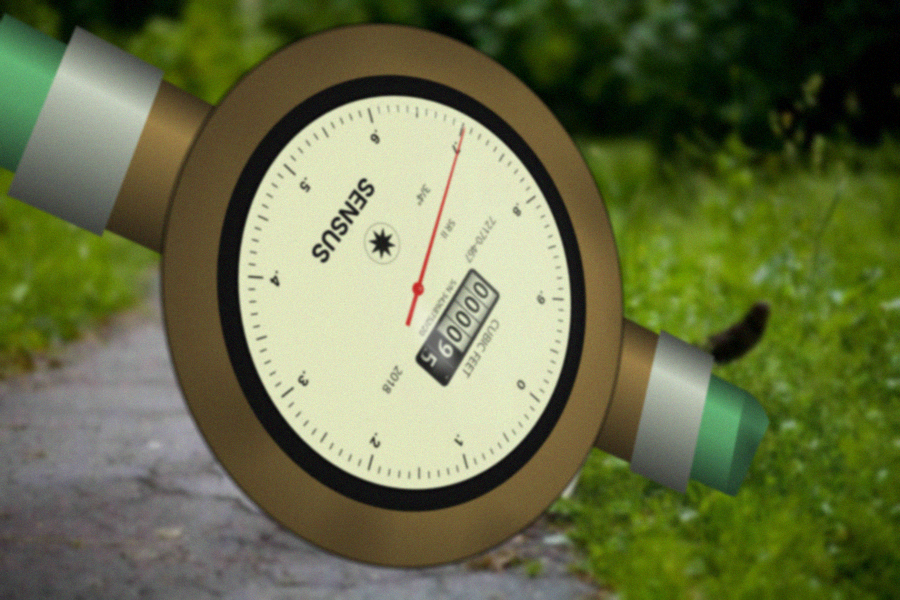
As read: 94.70; ft³
